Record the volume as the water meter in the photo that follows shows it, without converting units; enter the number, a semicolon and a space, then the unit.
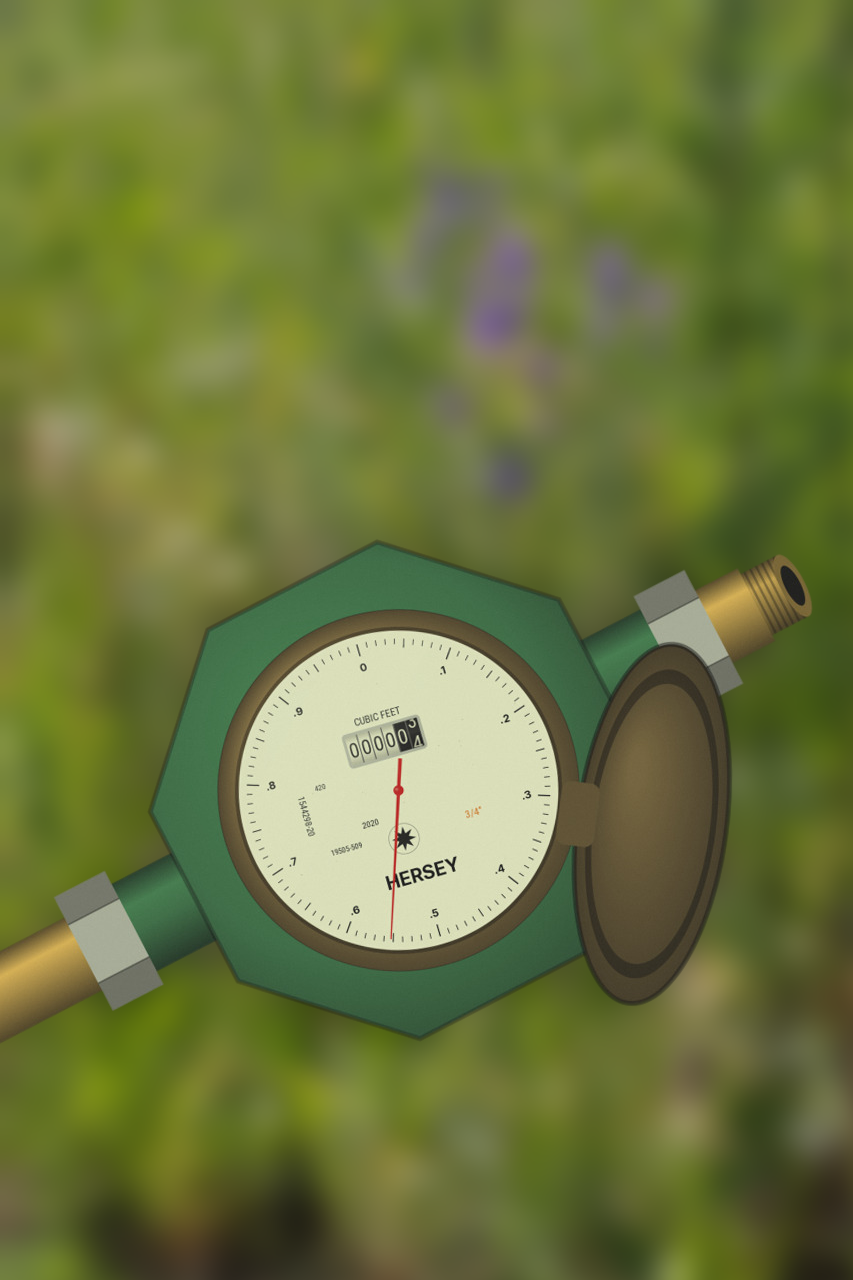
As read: 3.55; ft³
